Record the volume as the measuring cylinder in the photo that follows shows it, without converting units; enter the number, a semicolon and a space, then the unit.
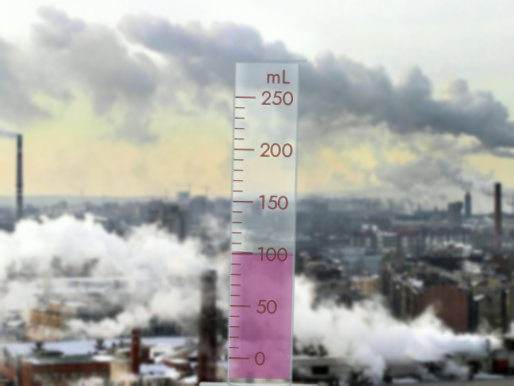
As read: 100; mL
